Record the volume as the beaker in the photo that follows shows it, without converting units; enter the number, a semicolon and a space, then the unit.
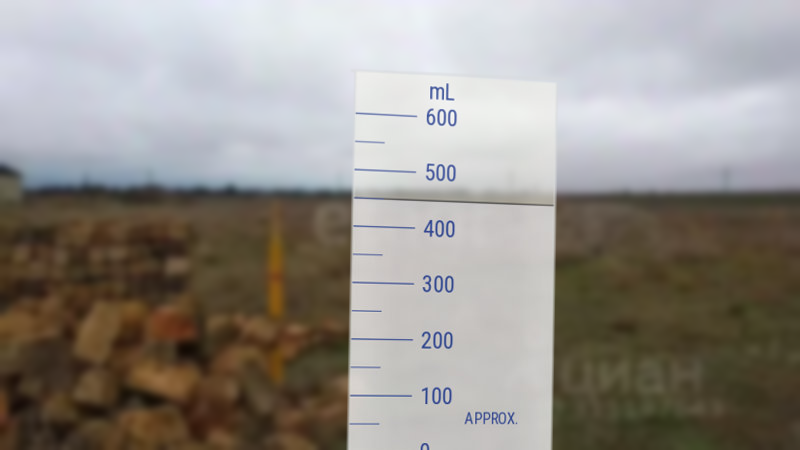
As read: 450; mL
